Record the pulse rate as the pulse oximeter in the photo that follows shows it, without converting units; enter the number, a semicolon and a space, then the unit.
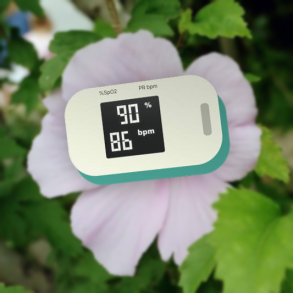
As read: 86; bpm
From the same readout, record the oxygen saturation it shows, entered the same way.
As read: 90; %
